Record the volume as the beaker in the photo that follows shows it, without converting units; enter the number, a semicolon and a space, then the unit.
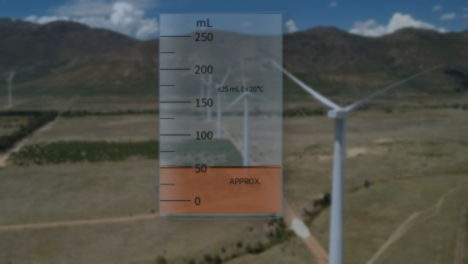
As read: 50; mL
